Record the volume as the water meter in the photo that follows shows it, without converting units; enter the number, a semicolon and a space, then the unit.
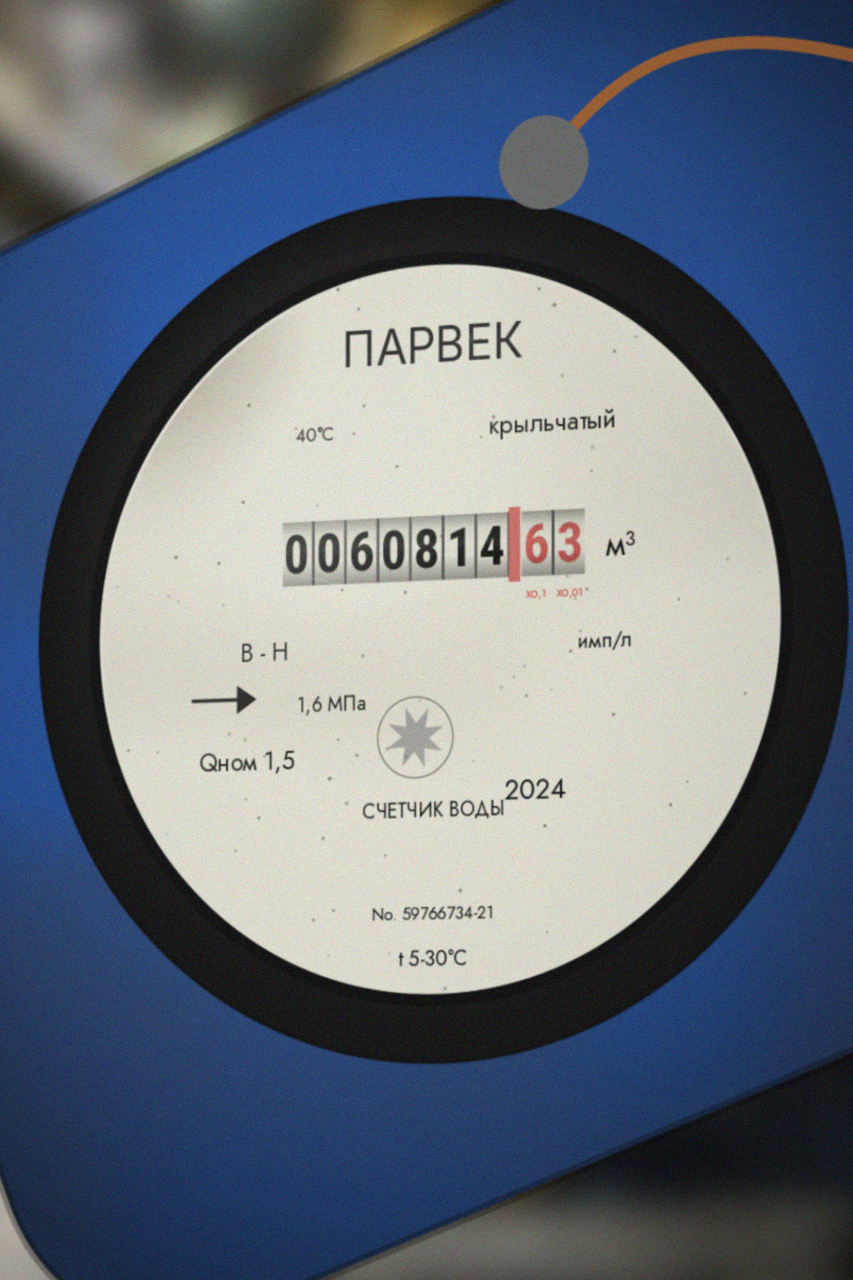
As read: 60814.63; m³
